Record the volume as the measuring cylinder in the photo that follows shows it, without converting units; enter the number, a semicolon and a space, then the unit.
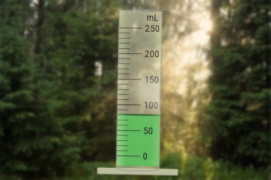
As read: 80; mL
